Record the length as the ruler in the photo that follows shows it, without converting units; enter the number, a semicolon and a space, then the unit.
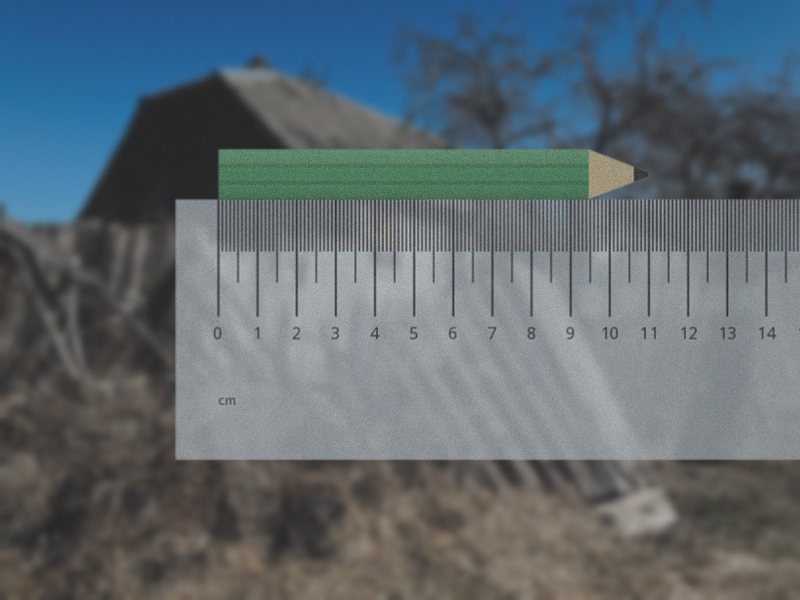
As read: 11; cm
